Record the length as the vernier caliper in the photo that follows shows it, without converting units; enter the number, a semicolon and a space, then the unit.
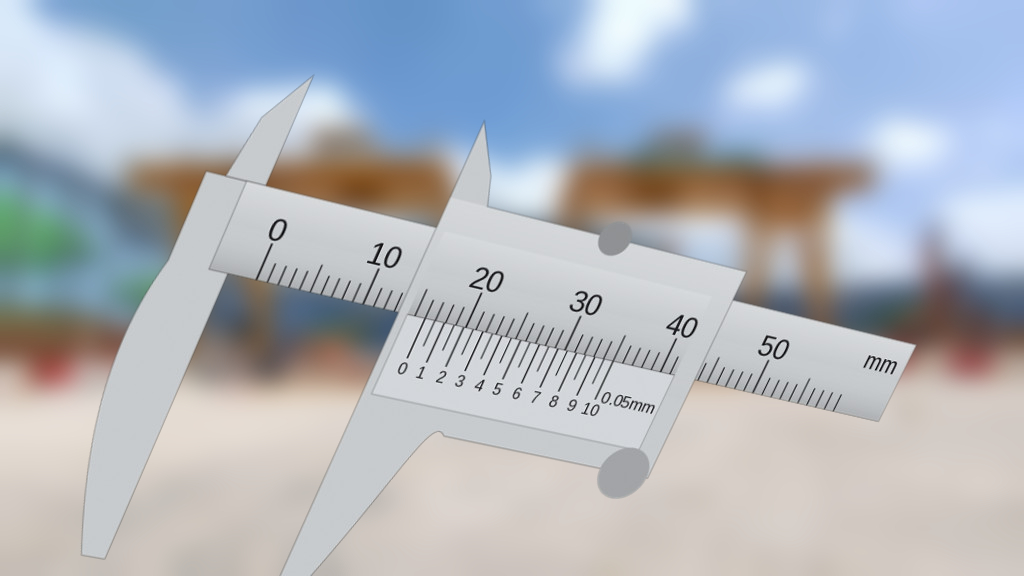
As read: 16.0; mm
